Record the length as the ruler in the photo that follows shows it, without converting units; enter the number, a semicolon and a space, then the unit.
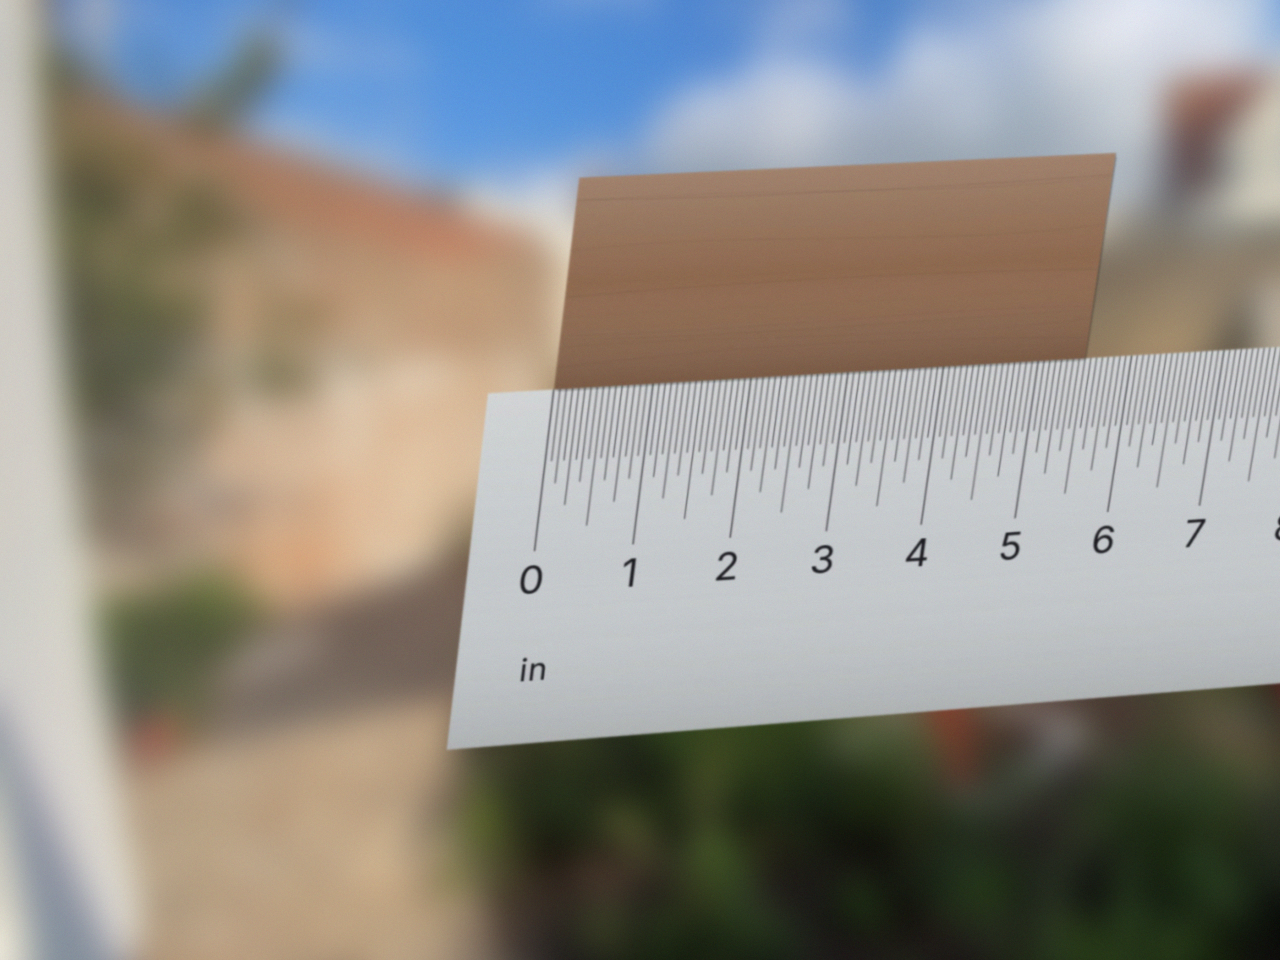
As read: 5.5; in
